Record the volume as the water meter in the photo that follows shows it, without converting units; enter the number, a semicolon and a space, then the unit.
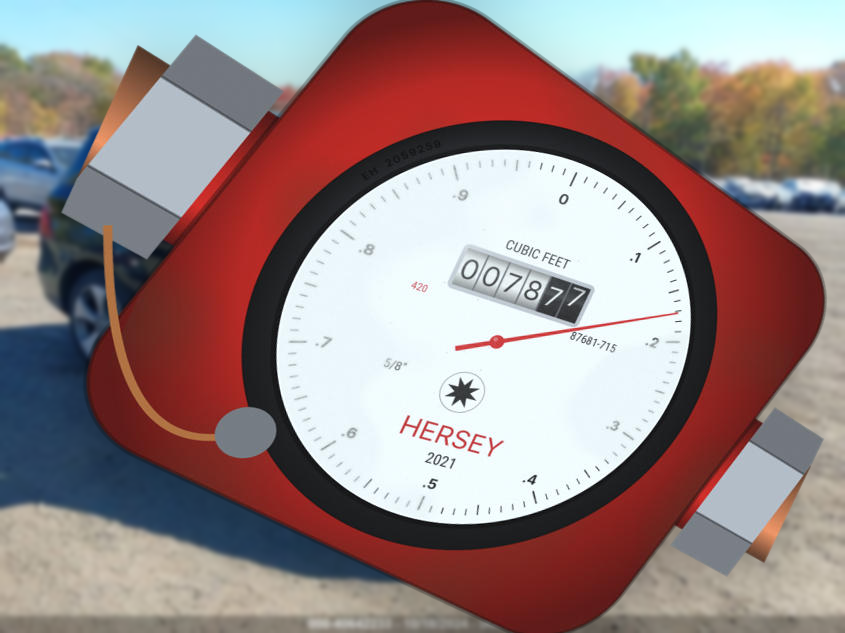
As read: 7877.17; ft³
